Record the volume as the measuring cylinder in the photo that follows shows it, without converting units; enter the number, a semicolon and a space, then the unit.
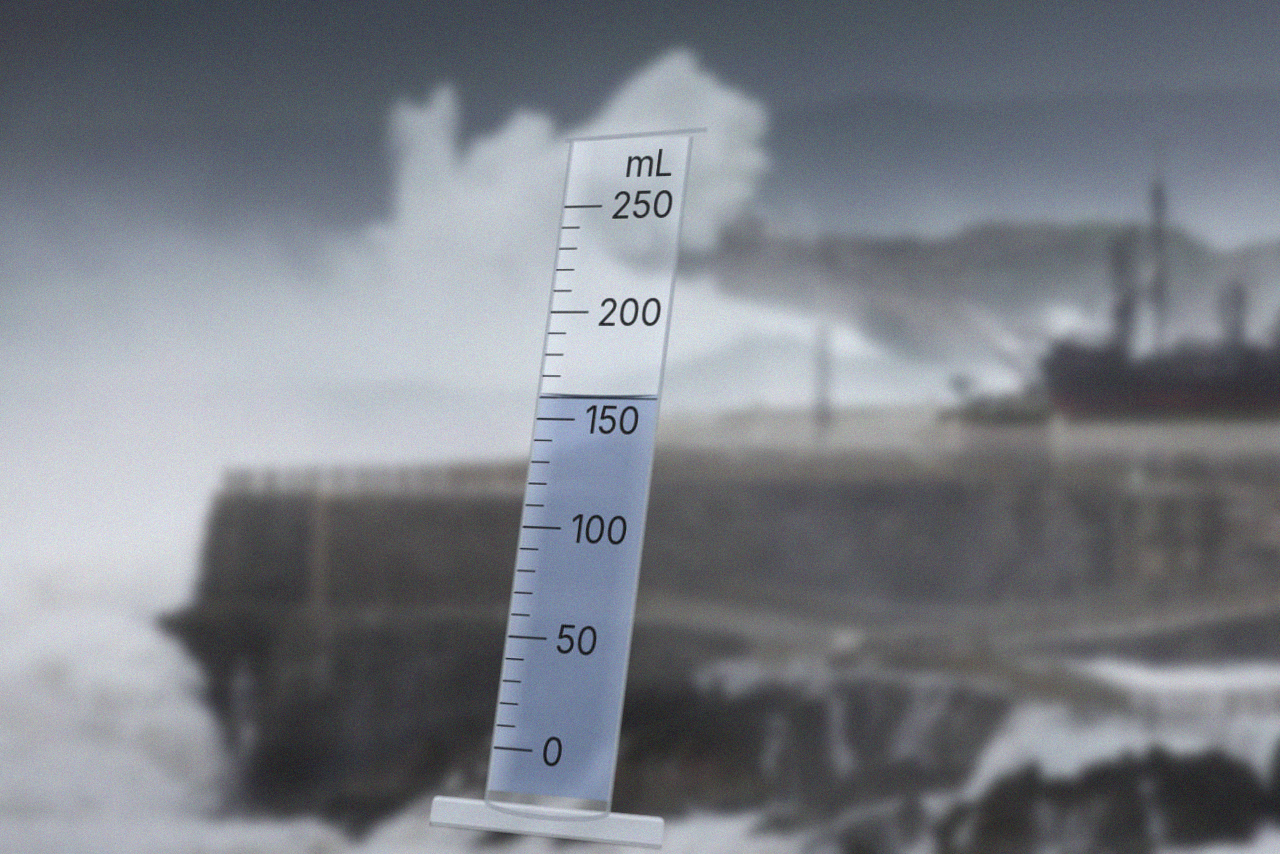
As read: 160; mL
